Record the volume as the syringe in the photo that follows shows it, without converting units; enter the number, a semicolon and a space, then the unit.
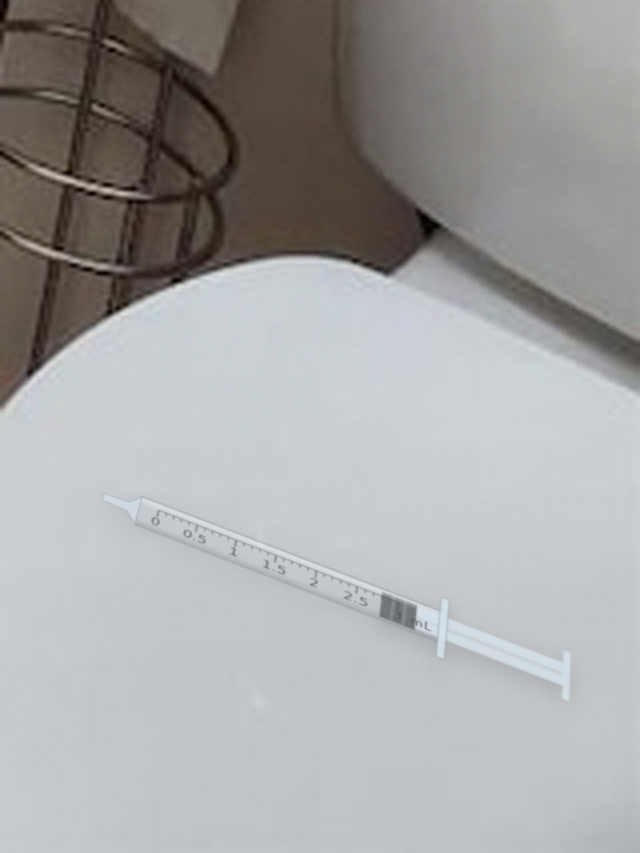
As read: 2.8; mL
